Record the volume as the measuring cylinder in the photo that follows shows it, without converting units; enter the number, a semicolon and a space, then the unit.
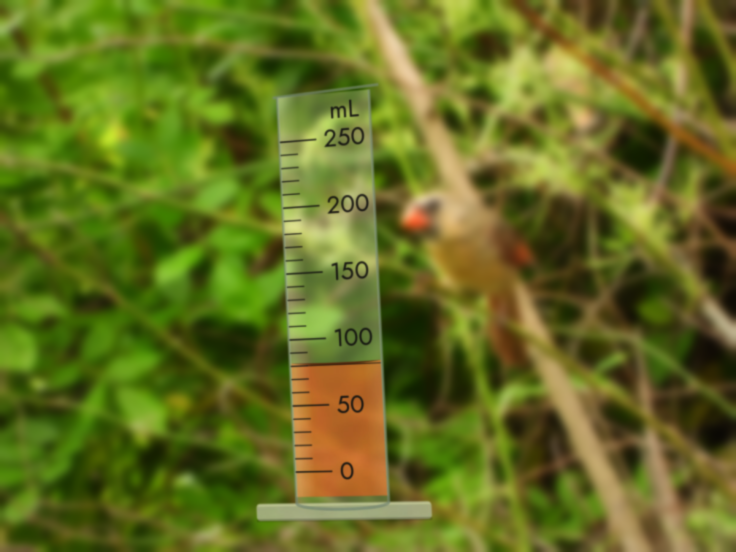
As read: 80; mL
